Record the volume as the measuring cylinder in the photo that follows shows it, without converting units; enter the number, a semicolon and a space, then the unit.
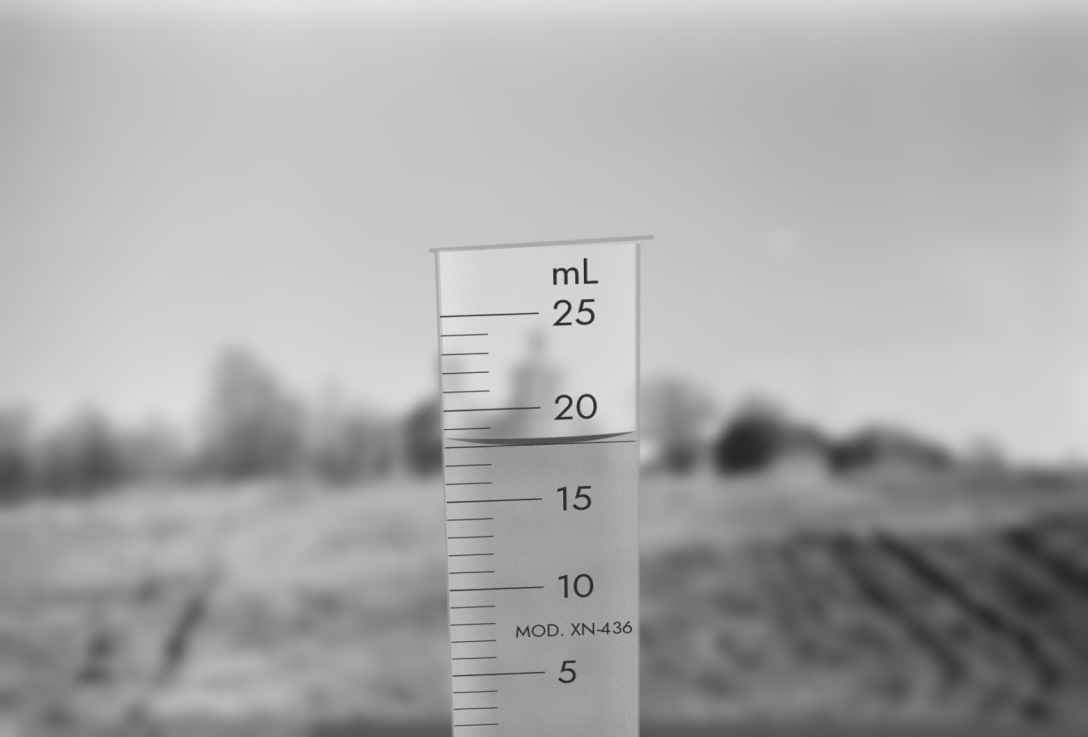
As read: 18; mL
